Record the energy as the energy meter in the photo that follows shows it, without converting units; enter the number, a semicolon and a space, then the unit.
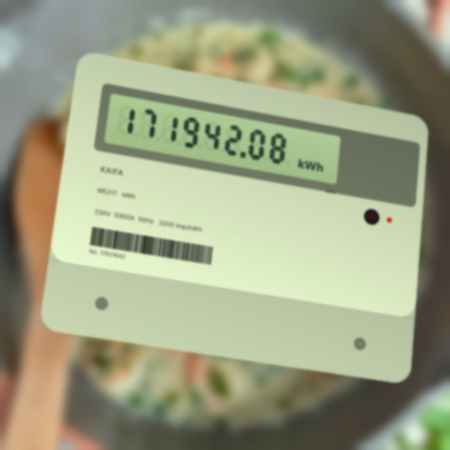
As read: 171942.08; kWh
